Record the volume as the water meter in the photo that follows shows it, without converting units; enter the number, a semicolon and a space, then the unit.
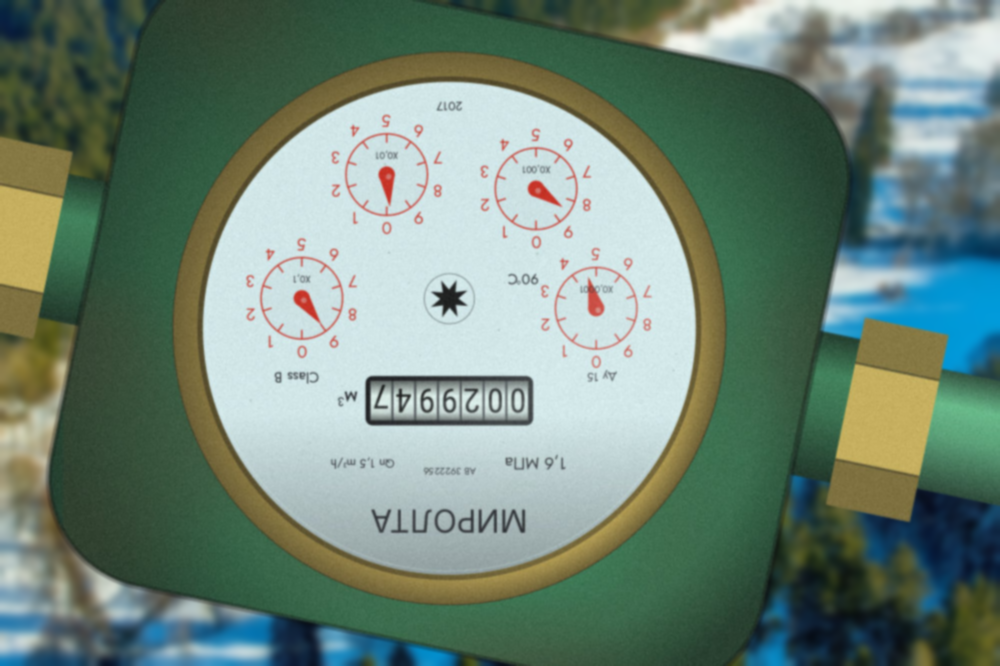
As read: 29946.8984; m³
